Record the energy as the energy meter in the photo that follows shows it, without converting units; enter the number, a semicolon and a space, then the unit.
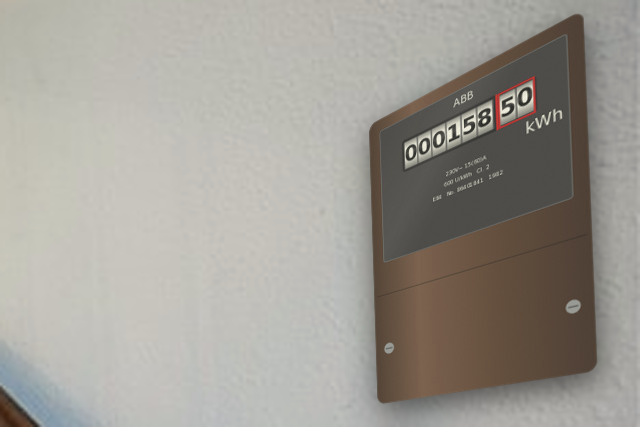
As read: 158.50; kWh
